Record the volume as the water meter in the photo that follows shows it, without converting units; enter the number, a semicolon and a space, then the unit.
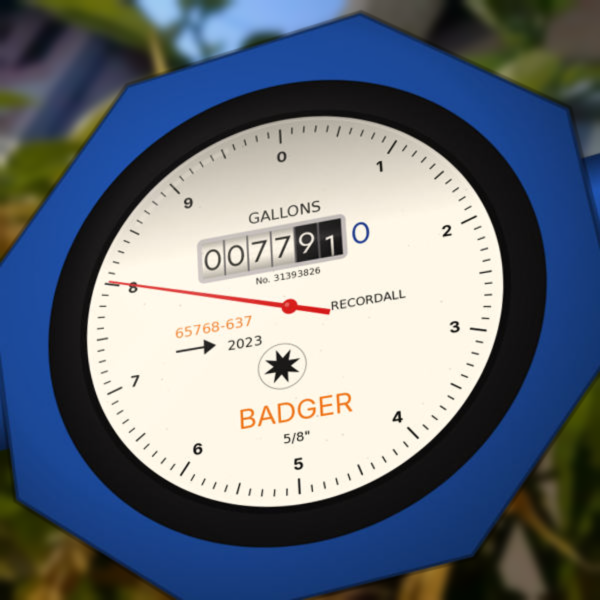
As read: 77908.0; gal
